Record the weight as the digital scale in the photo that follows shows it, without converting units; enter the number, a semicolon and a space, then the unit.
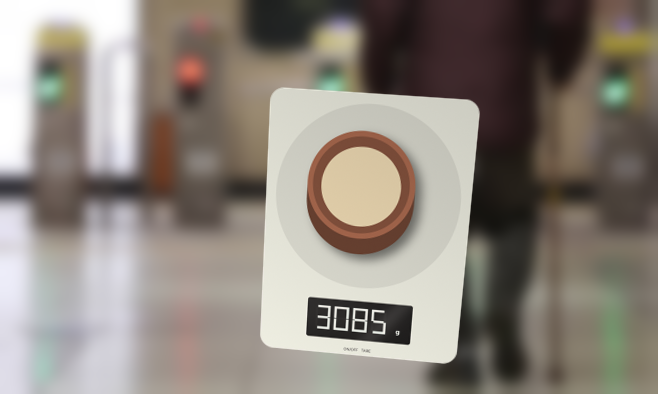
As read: 3085; g
